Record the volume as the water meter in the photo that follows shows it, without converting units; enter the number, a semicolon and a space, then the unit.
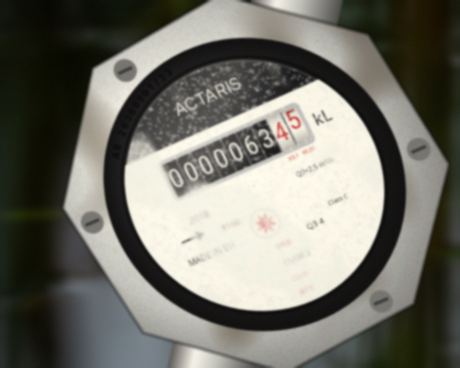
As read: 63.45; kL
